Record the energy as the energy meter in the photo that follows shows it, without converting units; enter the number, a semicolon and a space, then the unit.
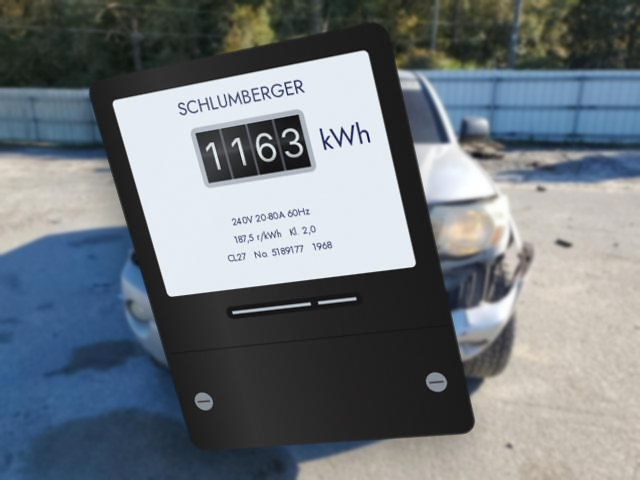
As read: 1163; kWh
